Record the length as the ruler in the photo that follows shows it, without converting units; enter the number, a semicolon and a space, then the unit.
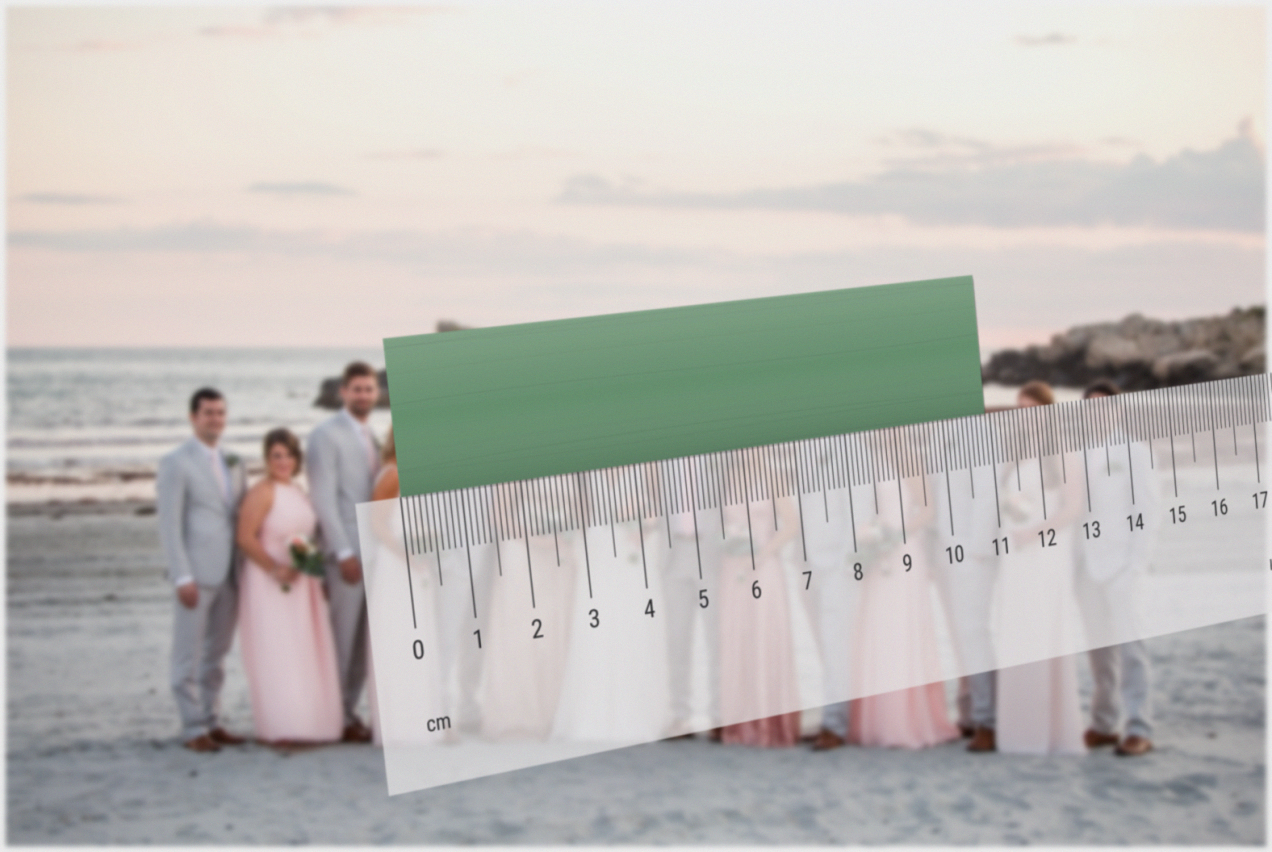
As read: 10.9; cm
